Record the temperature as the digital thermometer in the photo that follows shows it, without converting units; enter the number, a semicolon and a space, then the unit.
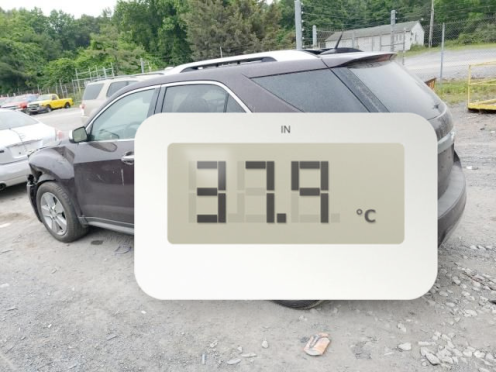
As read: 37.9; °C
